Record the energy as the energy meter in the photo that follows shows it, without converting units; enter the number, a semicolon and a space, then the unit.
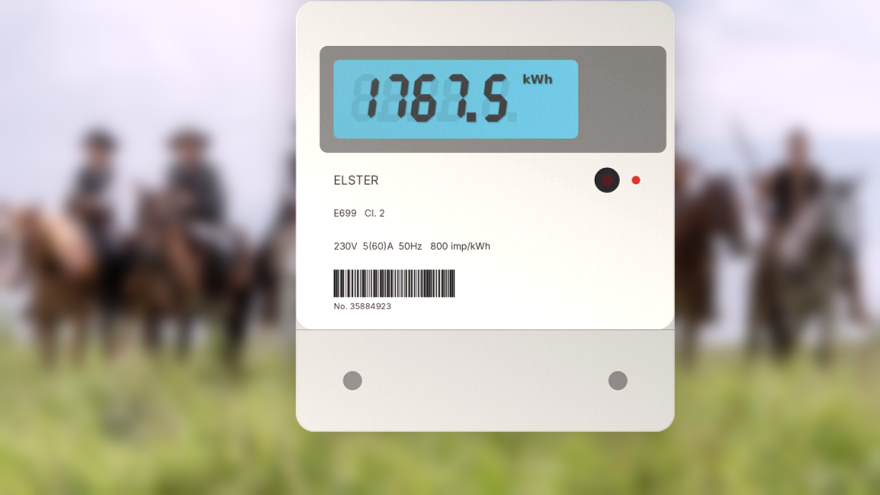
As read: 1767.5; kWh
